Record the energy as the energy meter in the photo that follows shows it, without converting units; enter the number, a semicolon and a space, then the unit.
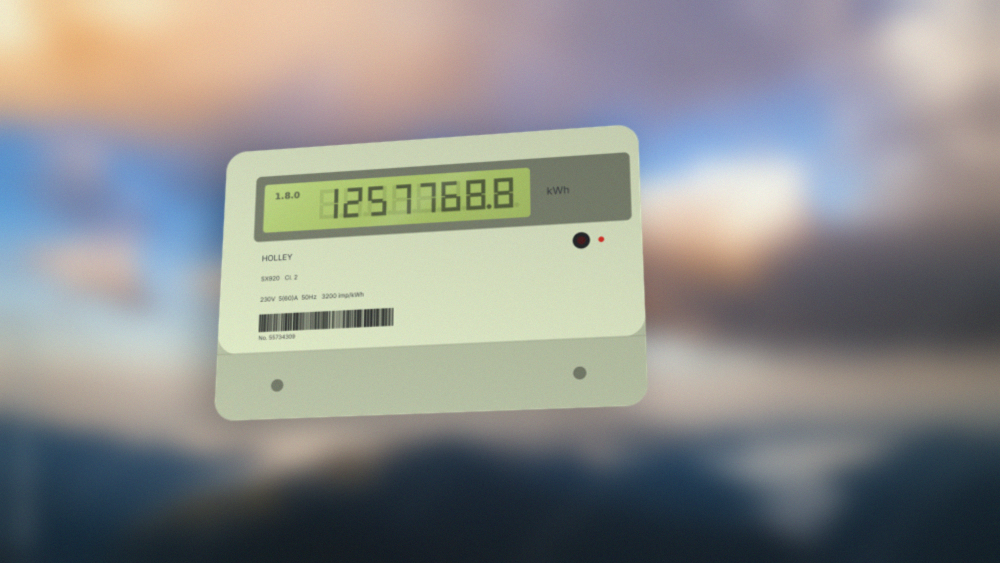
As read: 1257768.8; kWh
